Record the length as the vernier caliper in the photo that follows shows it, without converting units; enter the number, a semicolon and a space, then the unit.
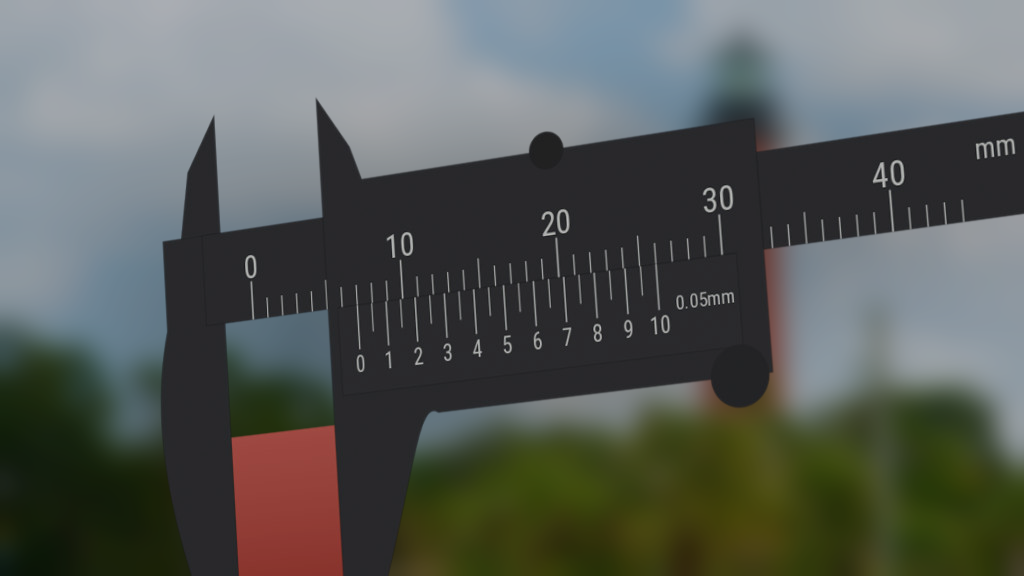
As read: 7.0; mm
